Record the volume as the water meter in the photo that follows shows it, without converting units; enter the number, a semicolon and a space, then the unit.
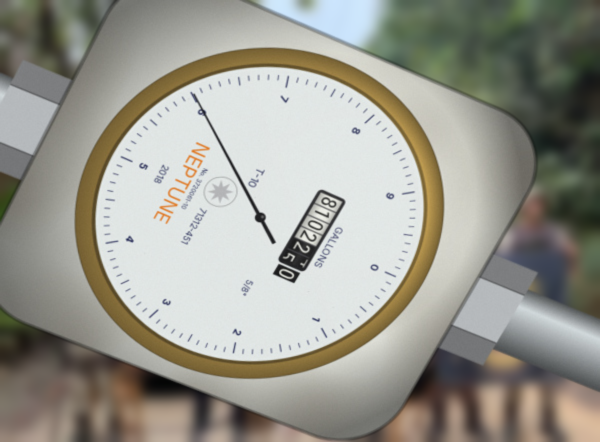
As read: 8102246.0; gal
